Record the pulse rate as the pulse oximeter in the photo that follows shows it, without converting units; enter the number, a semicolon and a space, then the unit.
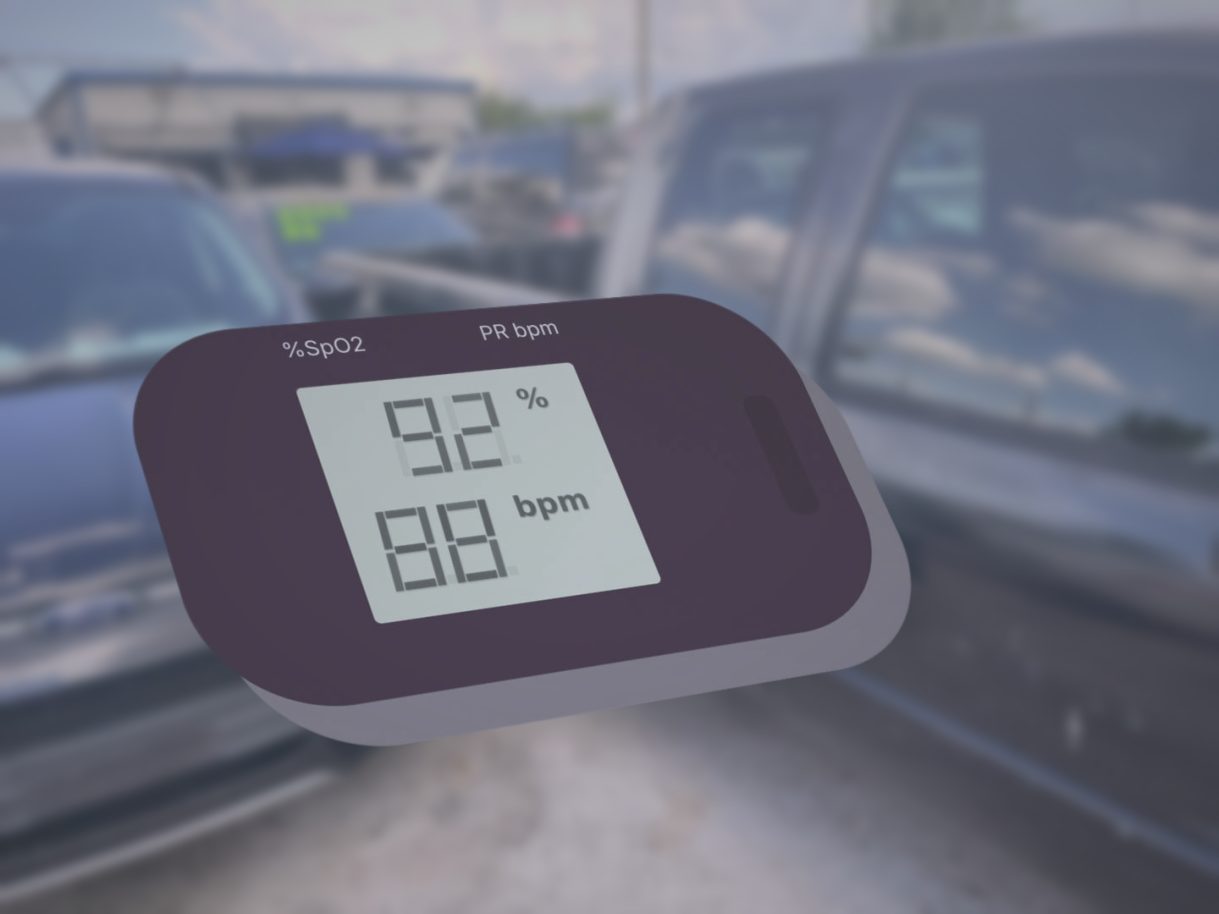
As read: 88; bpm
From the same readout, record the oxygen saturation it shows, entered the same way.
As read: 92; %
